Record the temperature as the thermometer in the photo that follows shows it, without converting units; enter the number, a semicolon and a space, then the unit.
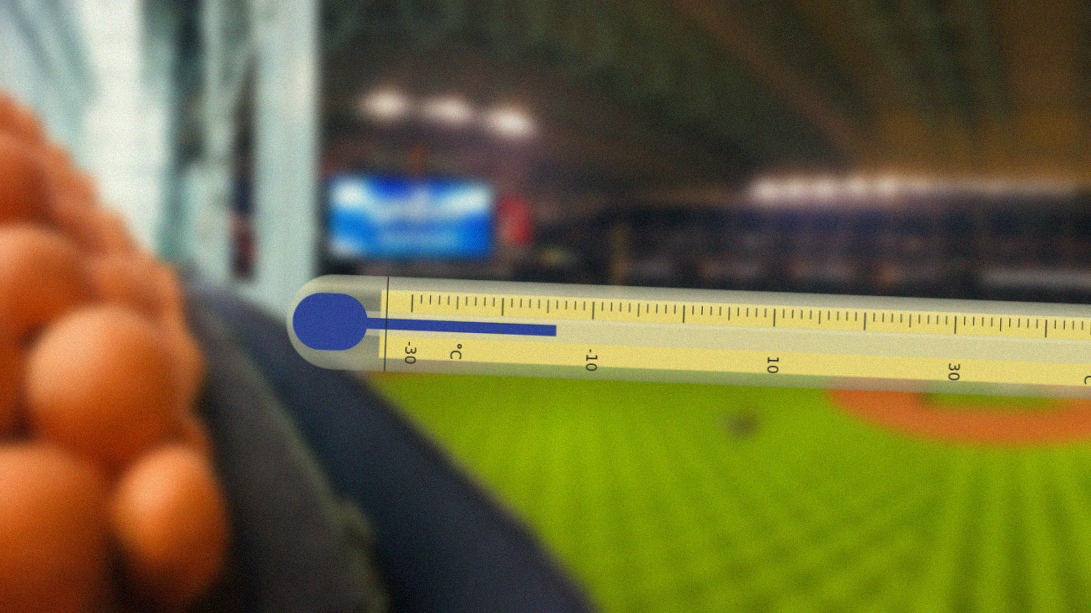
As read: -14; °C
